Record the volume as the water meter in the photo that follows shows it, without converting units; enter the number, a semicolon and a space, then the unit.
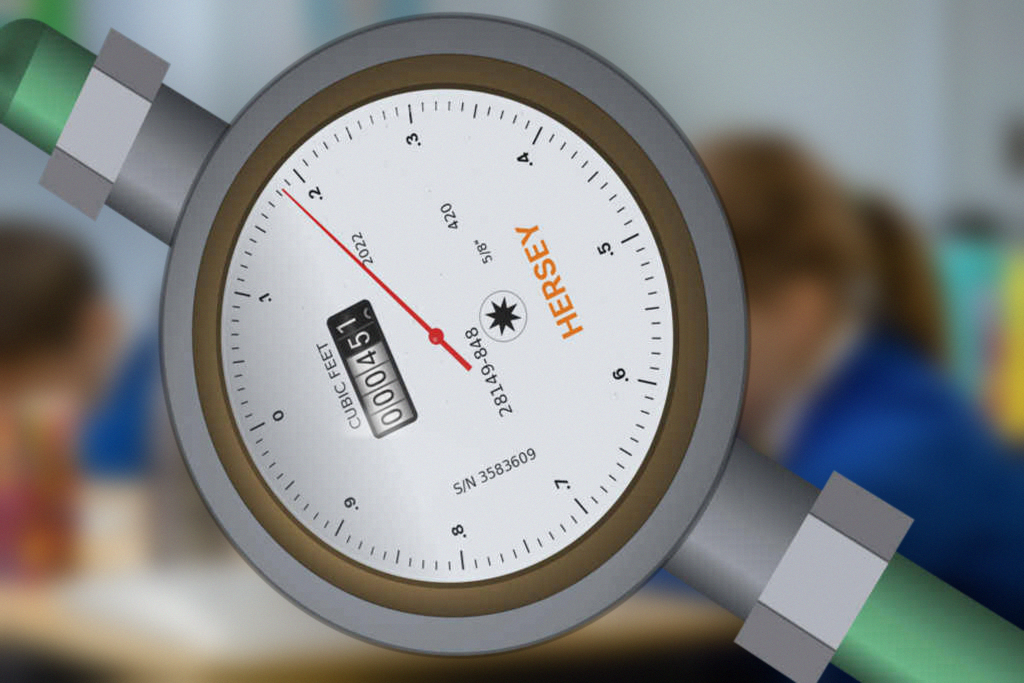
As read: 451.18; ft³
